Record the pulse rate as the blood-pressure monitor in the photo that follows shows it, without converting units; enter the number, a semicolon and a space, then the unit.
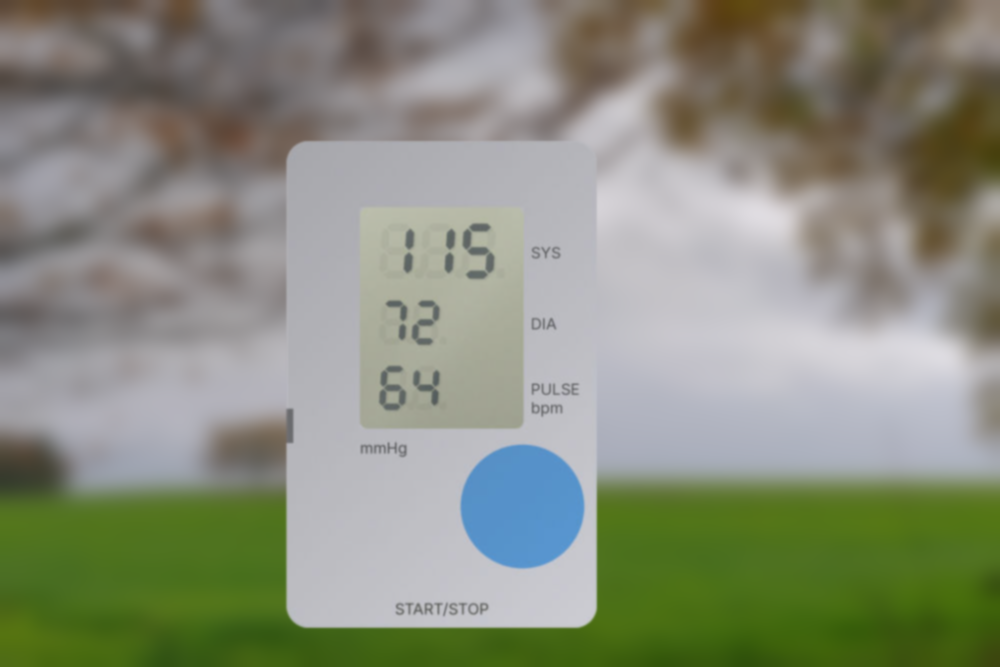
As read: 64; bpm
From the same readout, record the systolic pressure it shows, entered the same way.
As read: 115; mmHg
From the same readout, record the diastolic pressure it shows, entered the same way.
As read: 72; mmHg
